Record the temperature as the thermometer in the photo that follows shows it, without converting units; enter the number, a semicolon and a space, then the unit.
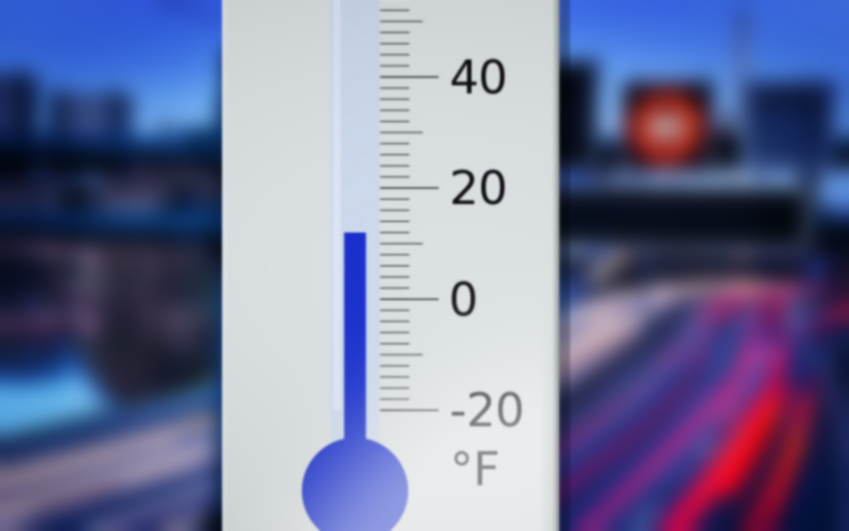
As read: 12; °F
